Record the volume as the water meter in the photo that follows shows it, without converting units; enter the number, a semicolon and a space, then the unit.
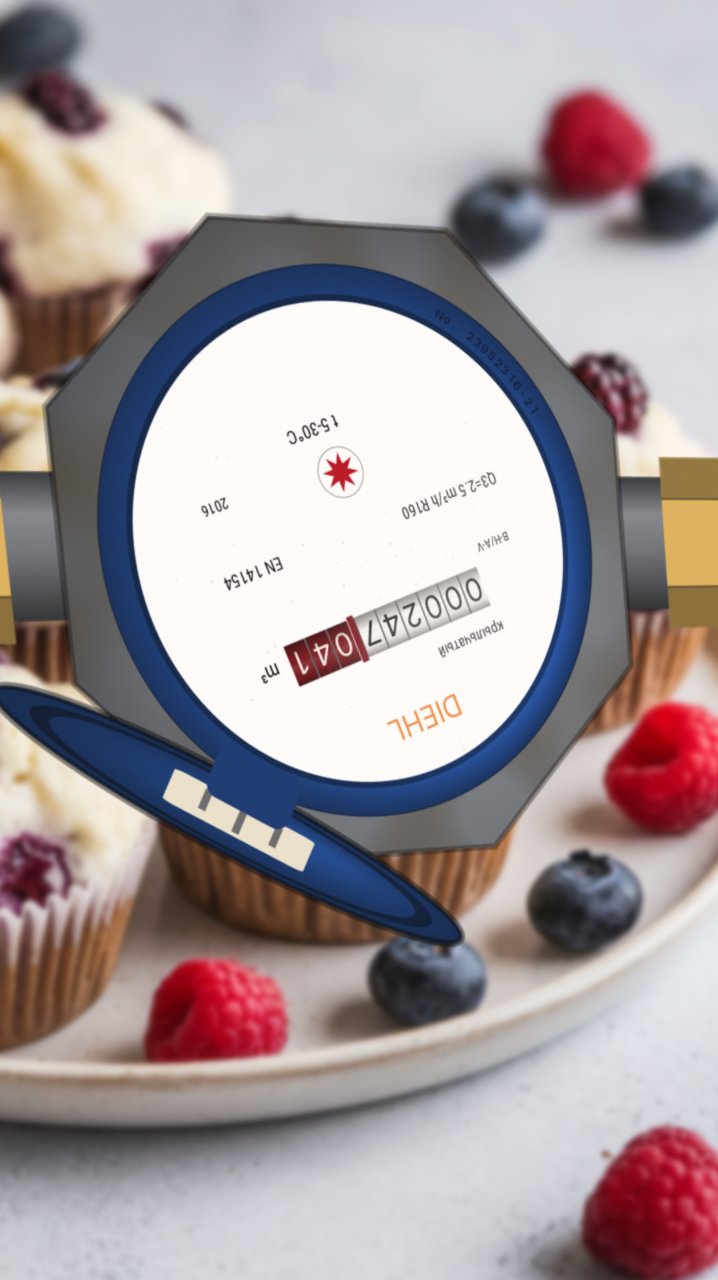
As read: 247.041; m³
